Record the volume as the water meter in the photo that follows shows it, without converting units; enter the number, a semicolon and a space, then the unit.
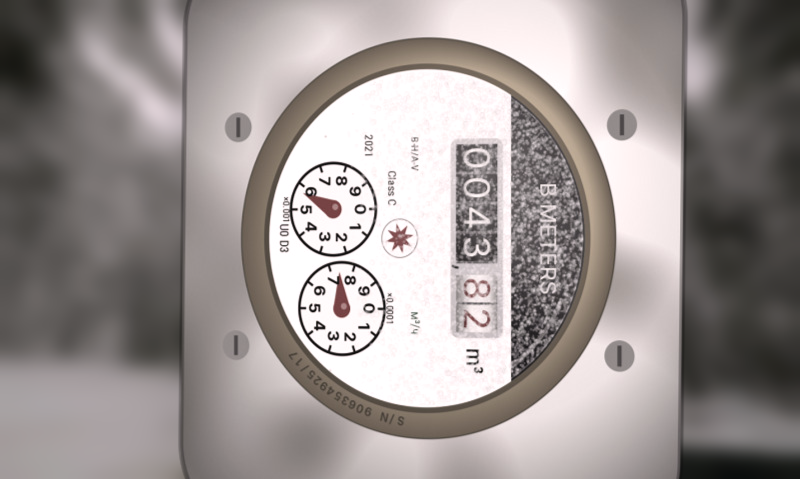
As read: 43.8257; m³
